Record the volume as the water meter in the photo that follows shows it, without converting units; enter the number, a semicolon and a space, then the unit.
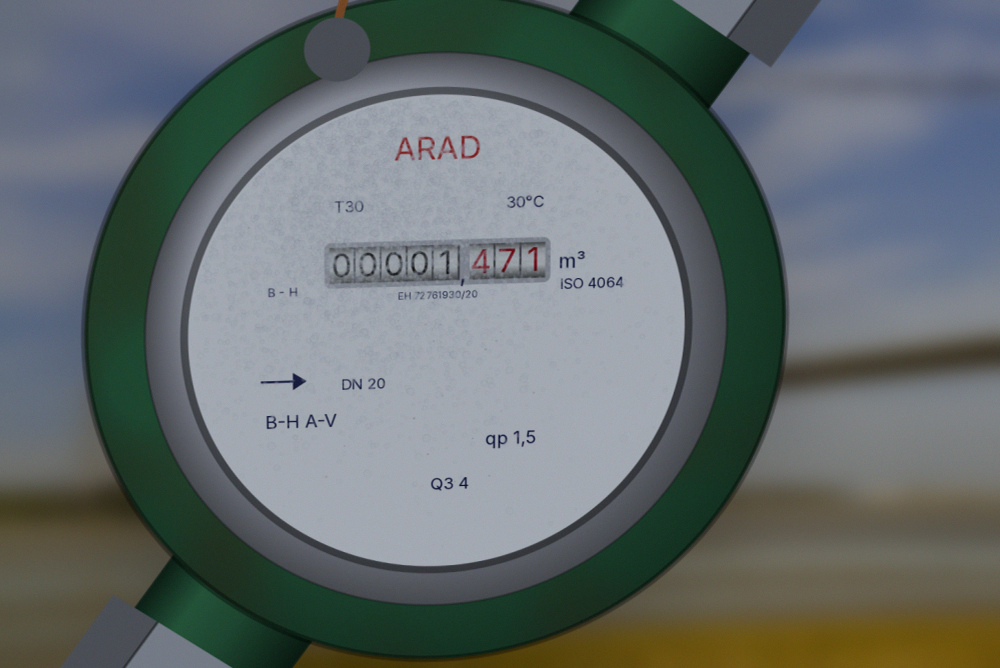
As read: 1.471; m³
